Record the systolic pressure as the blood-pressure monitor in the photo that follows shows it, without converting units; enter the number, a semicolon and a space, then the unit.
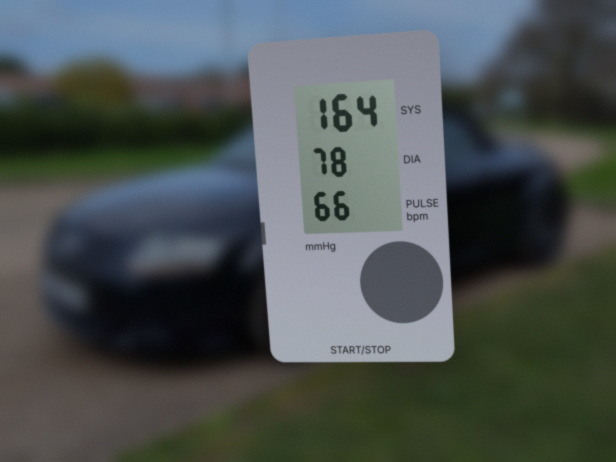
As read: 164; mmHg
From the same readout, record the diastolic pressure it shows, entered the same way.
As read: 78; mmHg
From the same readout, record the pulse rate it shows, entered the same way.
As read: 66; bpm
